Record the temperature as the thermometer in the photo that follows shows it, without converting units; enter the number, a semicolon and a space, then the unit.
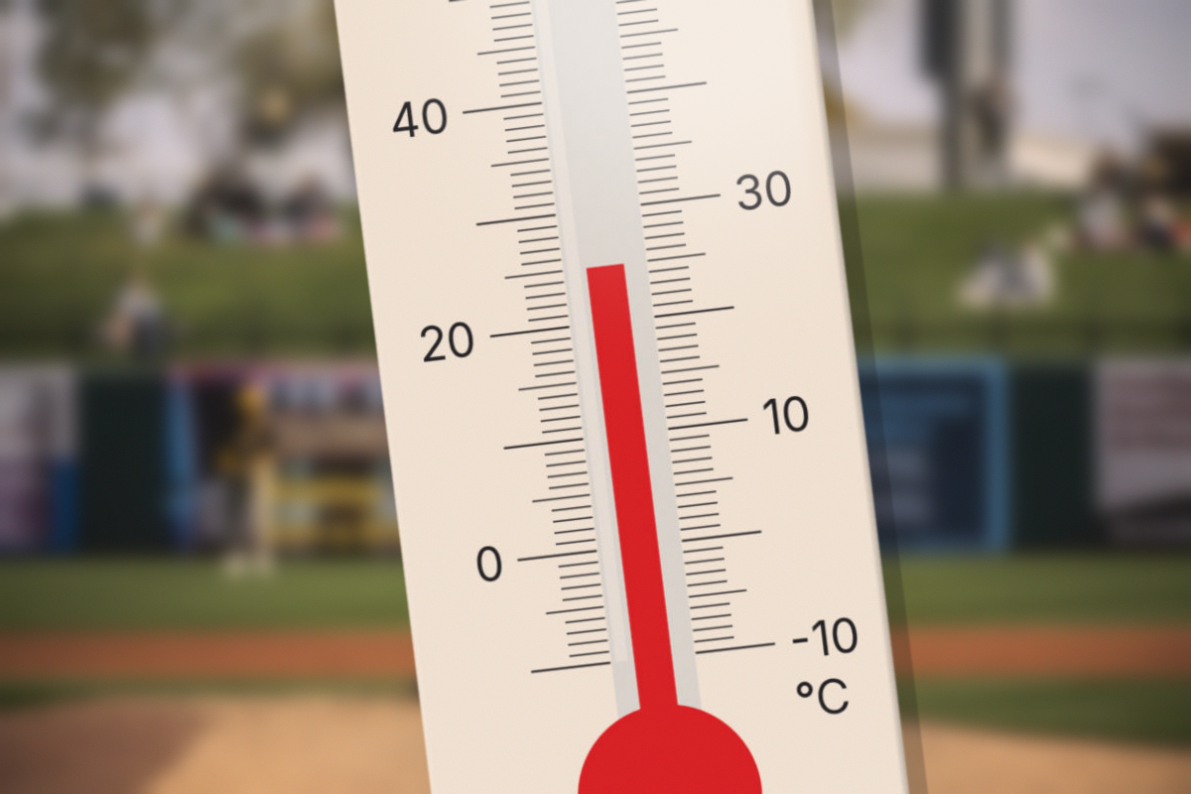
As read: 25; °C
